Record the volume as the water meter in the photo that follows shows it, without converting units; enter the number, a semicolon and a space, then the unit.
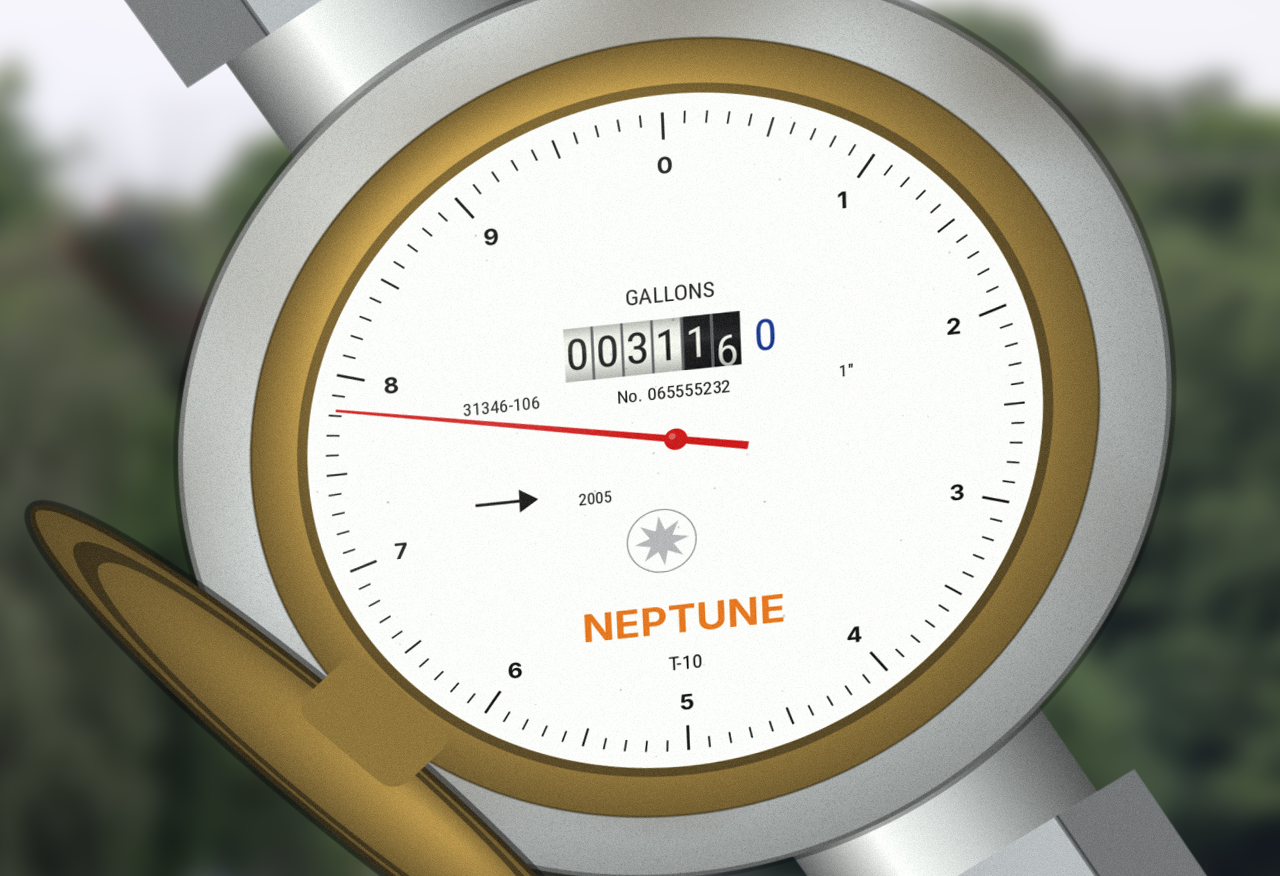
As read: 31157.8; gal
